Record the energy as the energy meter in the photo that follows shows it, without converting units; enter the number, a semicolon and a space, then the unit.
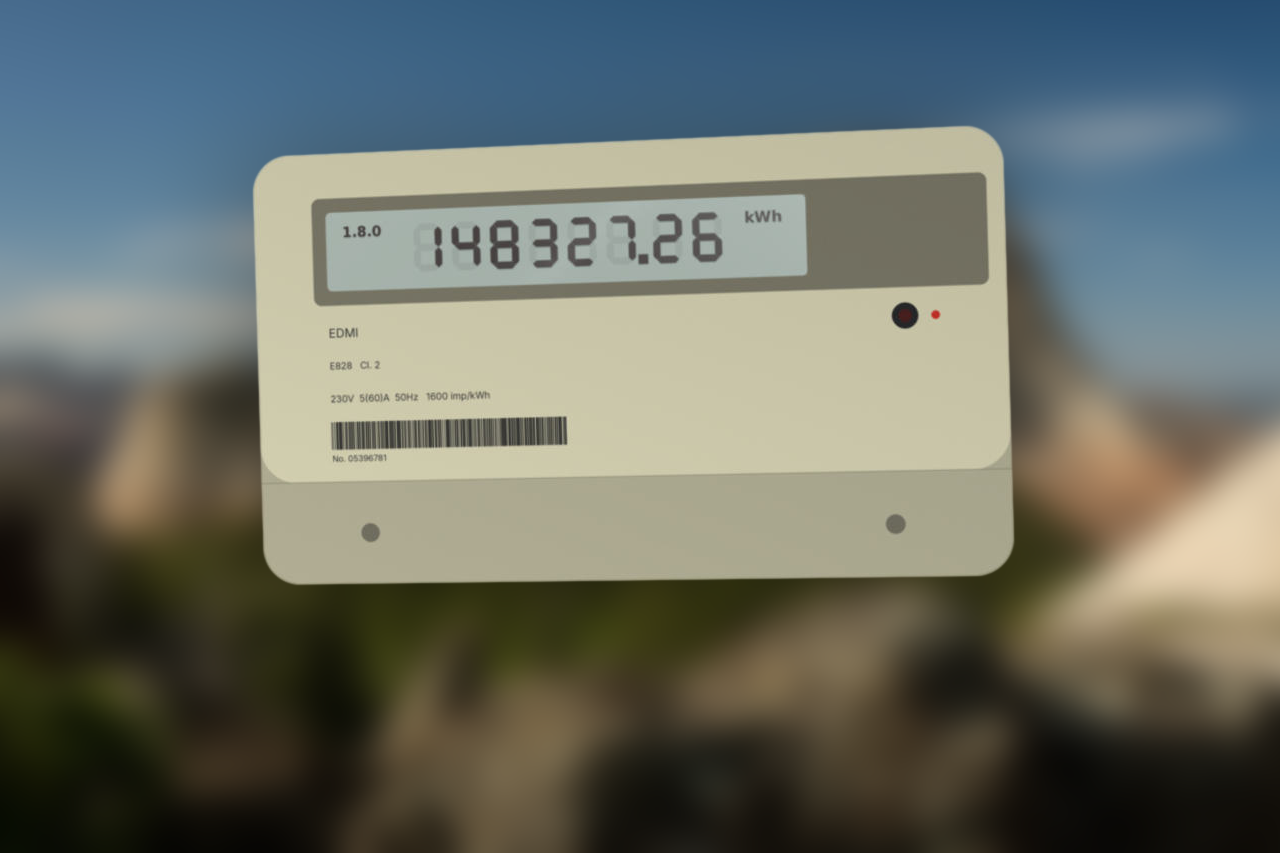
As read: 148327.26; kWh
